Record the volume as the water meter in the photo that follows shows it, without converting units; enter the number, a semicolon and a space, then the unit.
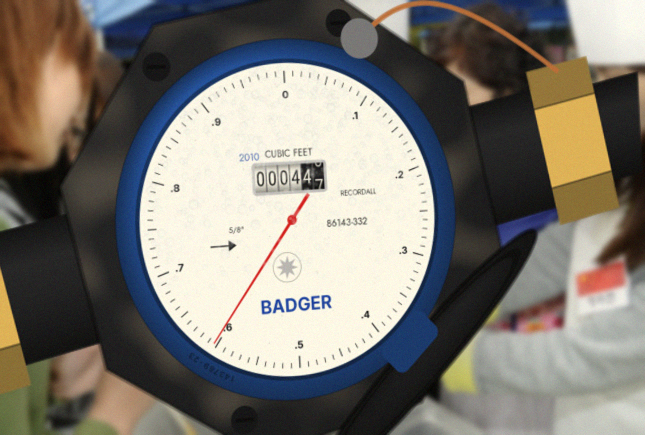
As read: 446.60; ft³
